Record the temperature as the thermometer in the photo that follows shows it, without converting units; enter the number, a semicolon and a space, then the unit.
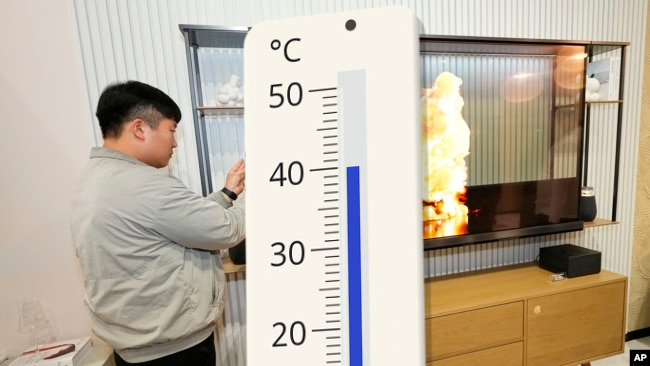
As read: 40; °C
